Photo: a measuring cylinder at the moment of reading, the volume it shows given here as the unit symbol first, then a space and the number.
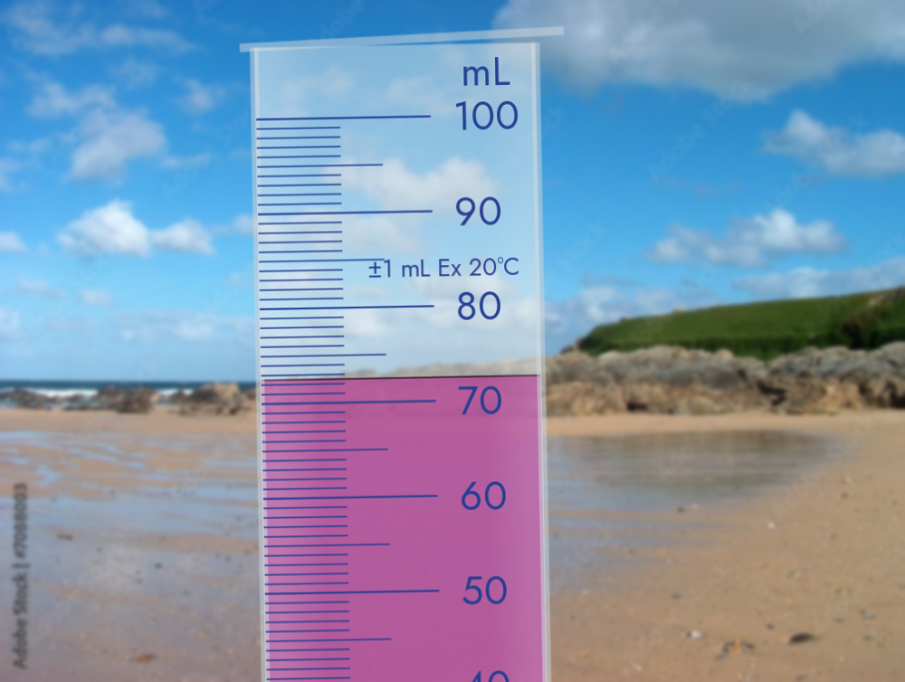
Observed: mL 72.5
